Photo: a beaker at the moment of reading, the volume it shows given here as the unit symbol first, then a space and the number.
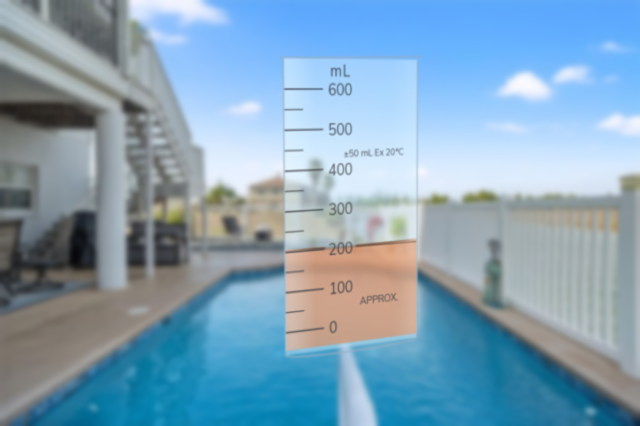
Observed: mL 200
